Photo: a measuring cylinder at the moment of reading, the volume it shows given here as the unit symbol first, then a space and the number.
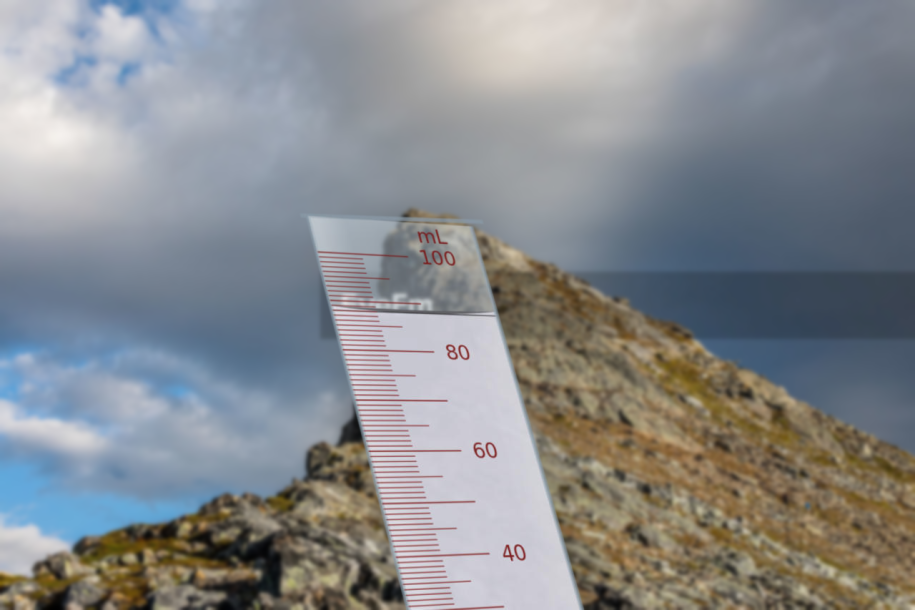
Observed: mL 88
